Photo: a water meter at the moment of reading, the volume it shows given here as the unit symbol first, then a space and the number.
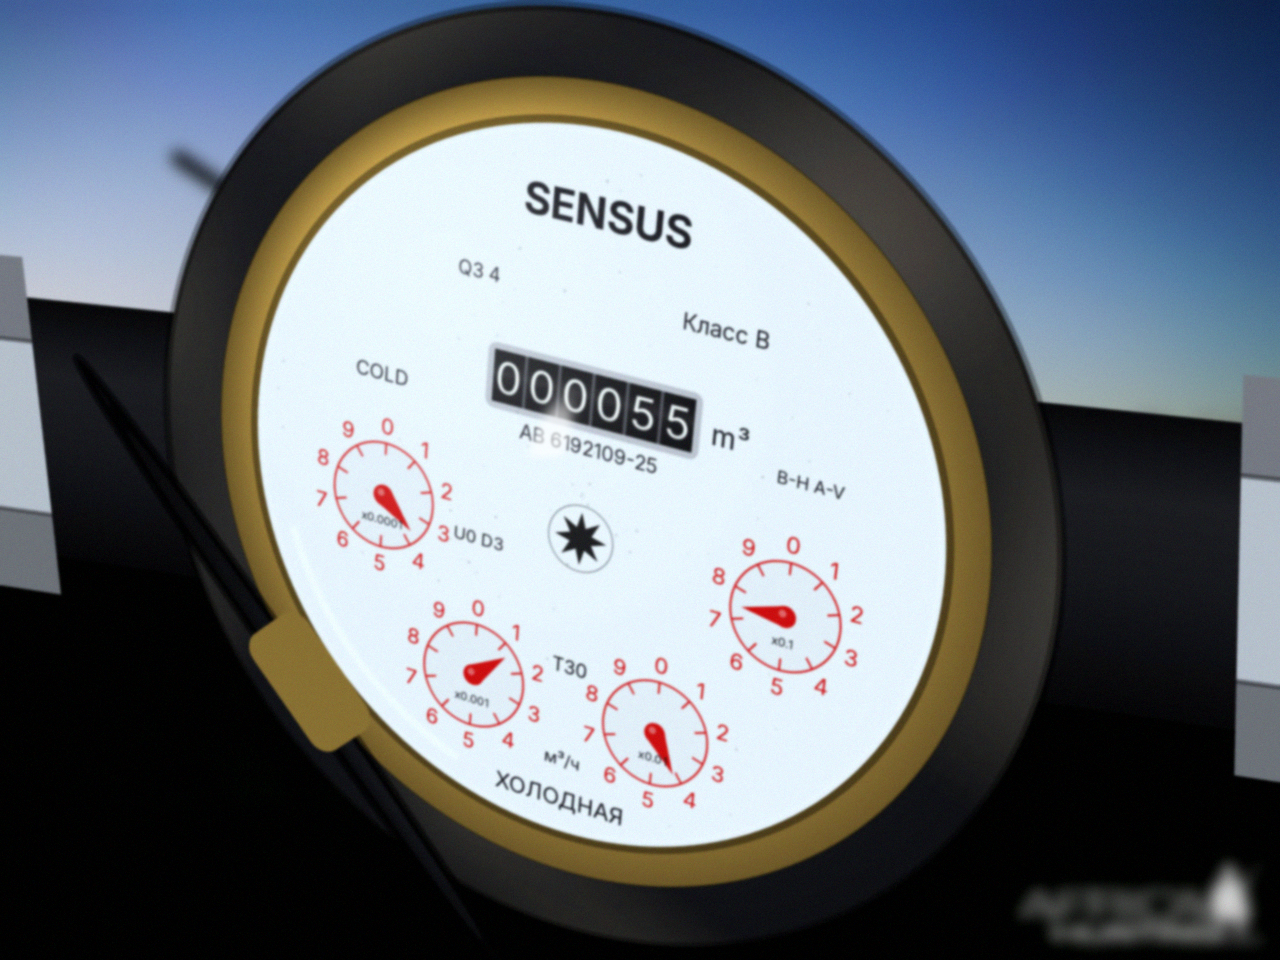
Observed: m³ 55.7413
